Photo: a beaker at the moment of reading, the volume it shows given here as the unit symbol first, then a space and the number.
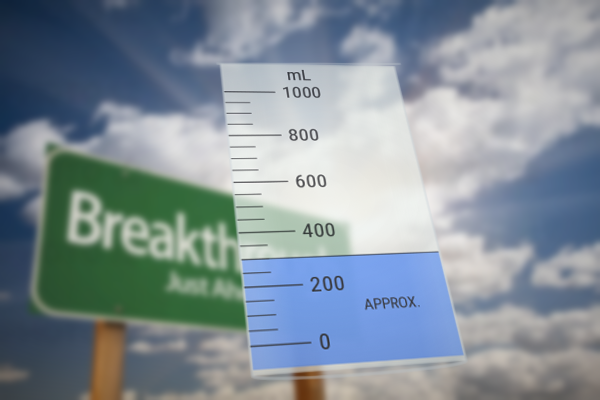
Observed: mL 300
